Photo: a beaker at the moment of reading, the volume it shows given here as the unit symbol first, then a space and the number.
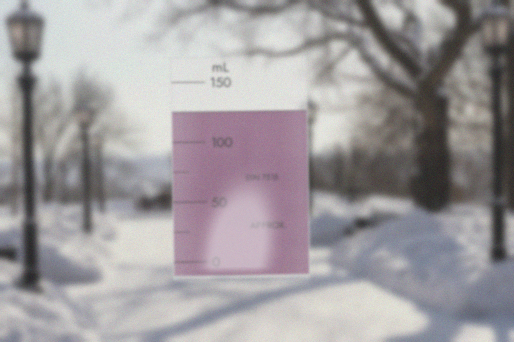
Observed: mL 125
